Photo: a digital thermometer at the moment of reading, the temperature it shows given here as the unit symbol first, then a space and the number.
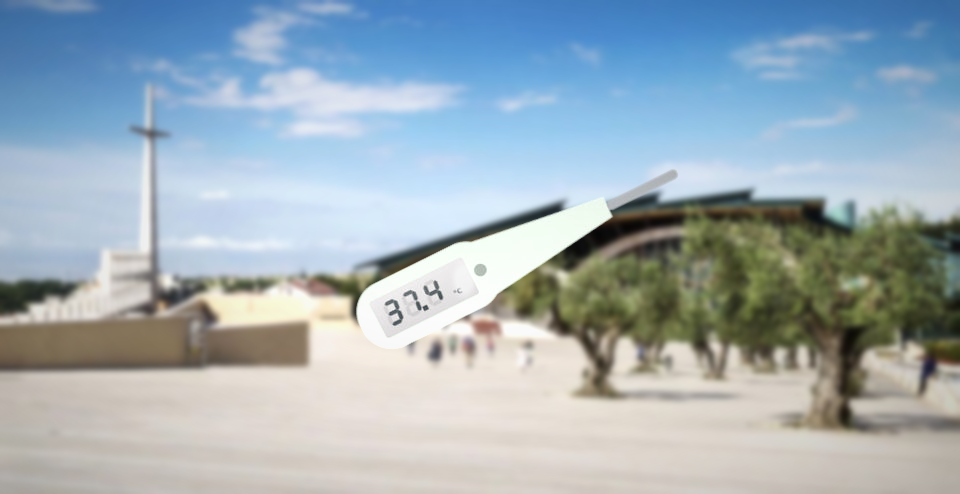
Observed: °C 37.4
